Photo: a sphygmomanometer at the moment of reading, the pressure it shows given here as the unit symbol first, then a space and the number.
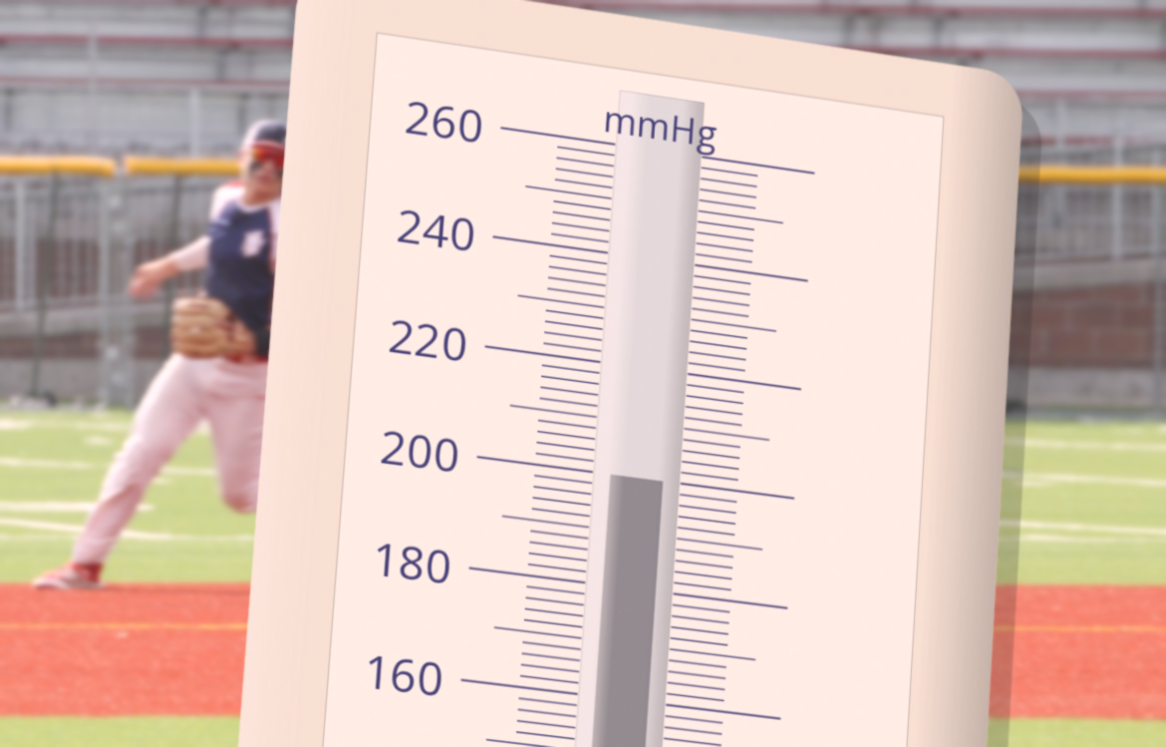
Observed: mmHg 200
